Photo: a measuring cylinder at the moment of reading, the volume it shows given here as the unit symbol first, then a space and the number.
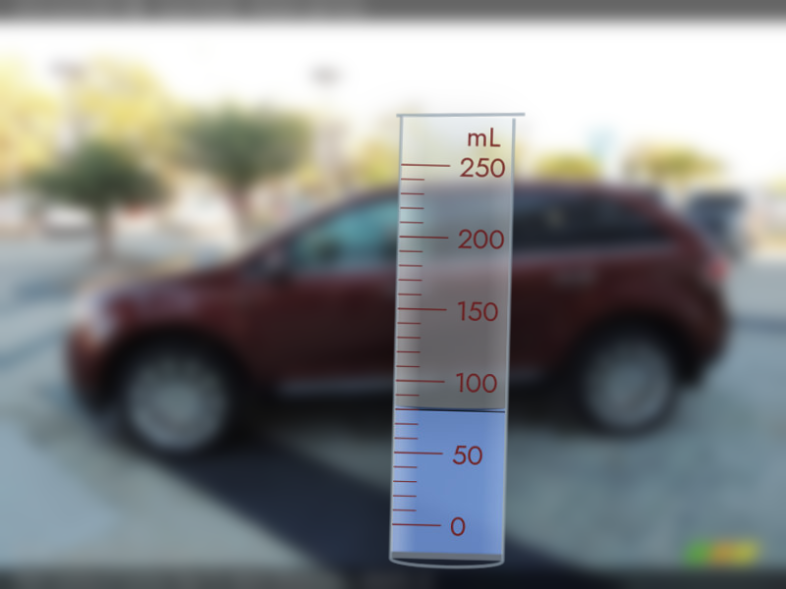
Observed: mL 80
